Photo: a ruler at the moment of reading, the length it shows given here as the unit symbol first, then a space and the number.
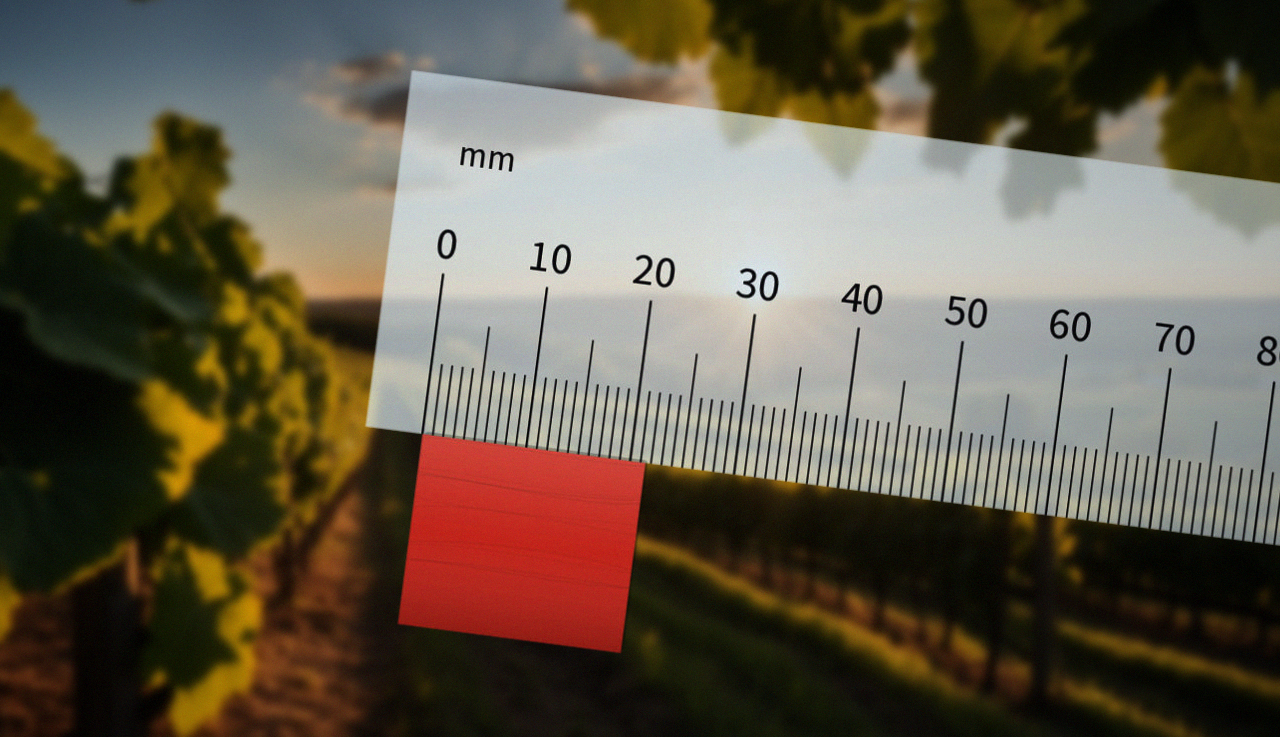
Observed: mm 21.5
